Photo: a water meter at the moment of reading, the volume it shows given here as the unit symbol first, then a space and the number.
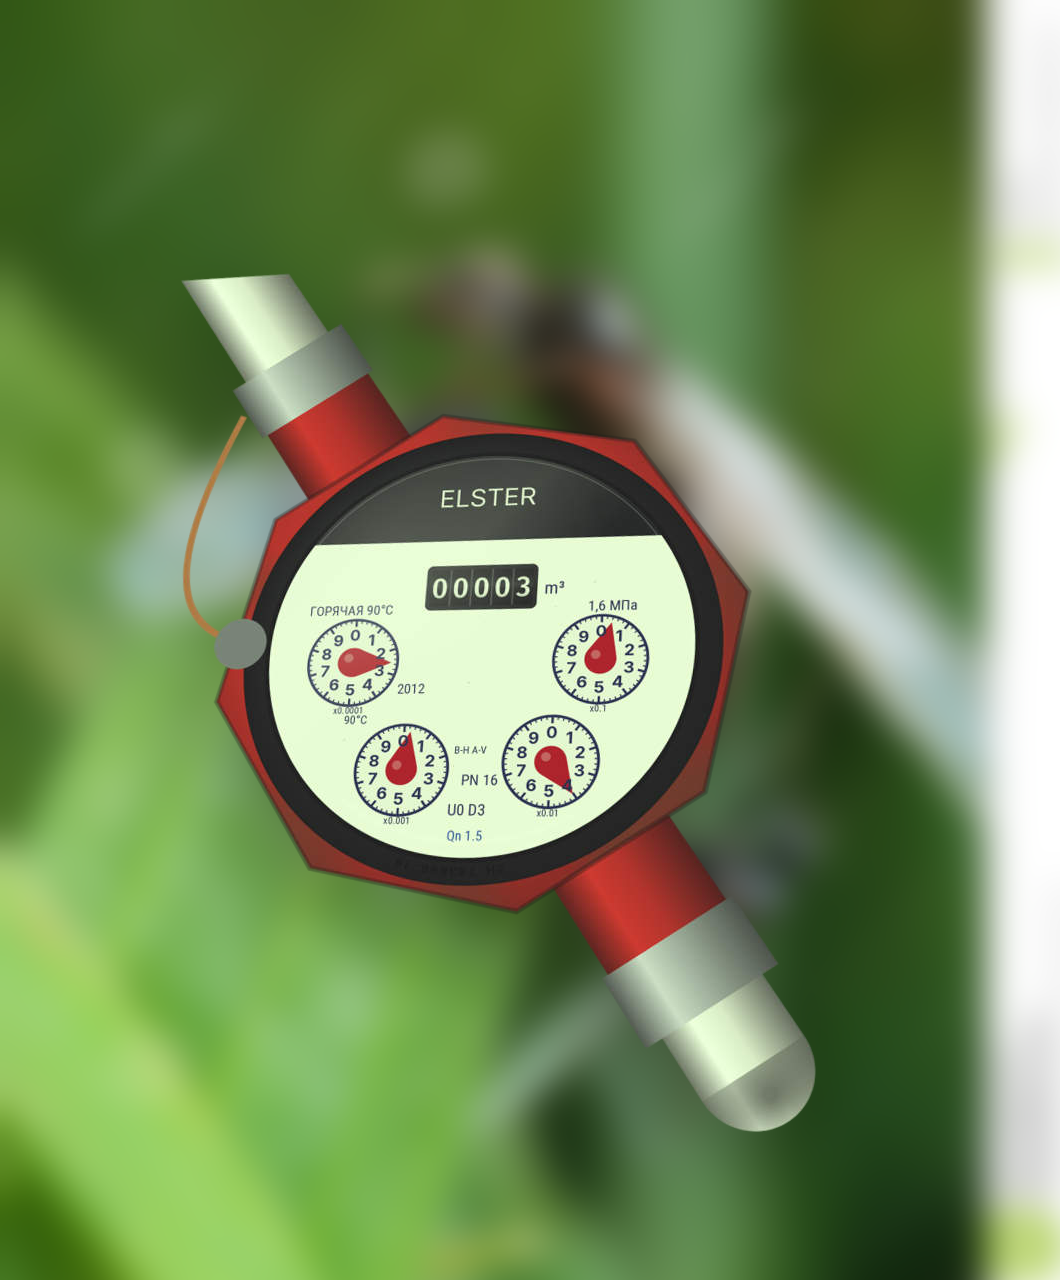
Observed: m³ 3.0402
